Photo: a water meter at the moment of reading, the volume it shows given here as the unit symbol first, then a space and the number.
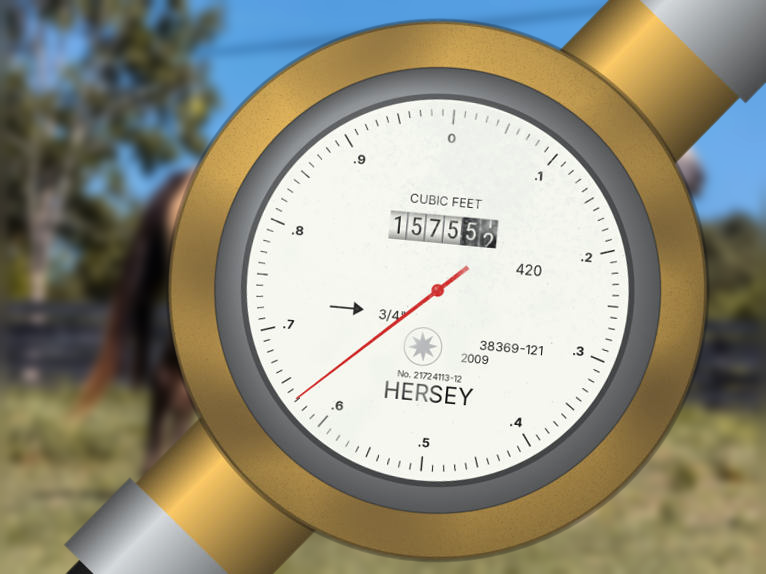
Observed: ft³ 157551.63
